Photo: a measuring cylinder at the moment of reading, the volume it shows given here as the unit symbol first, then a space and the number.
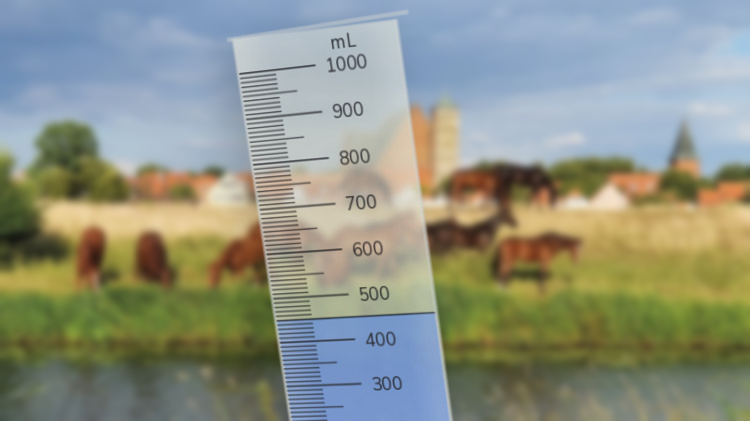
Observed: mL 450
